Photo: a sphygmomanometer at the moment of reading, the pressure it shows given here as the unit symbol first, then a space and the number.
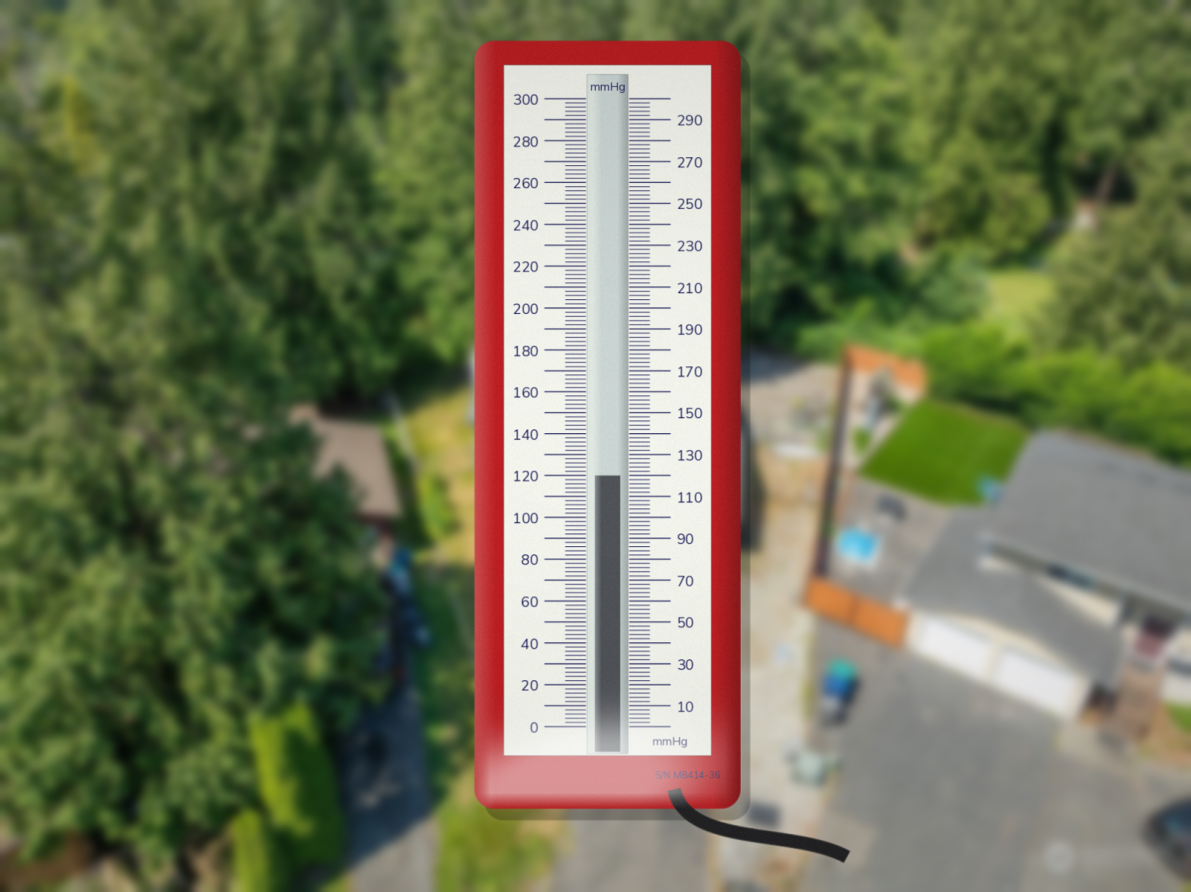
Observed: mmHg 120
